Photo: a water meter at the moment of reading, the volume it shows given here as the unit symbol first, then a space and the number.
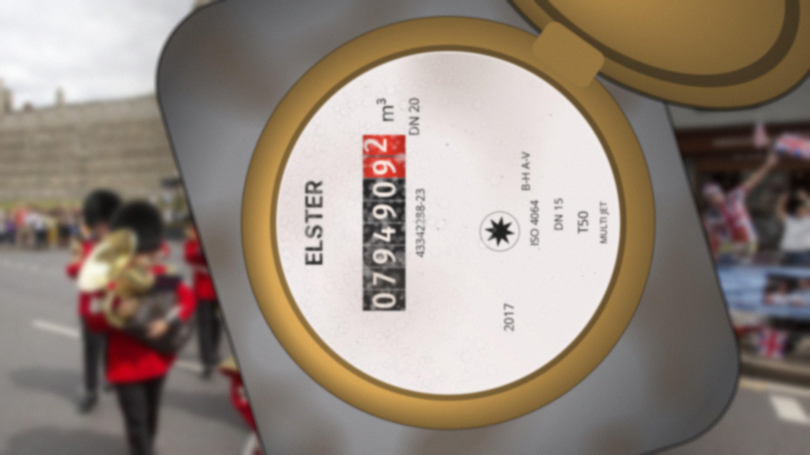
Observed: m³ 79490.92
